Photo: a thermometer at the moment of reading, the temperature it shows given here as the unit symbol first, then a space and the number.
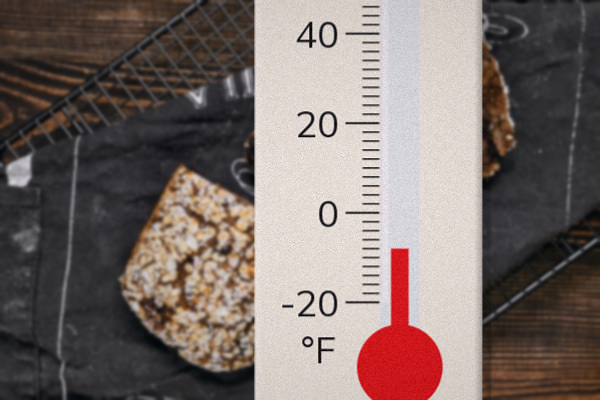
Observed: °F -8
